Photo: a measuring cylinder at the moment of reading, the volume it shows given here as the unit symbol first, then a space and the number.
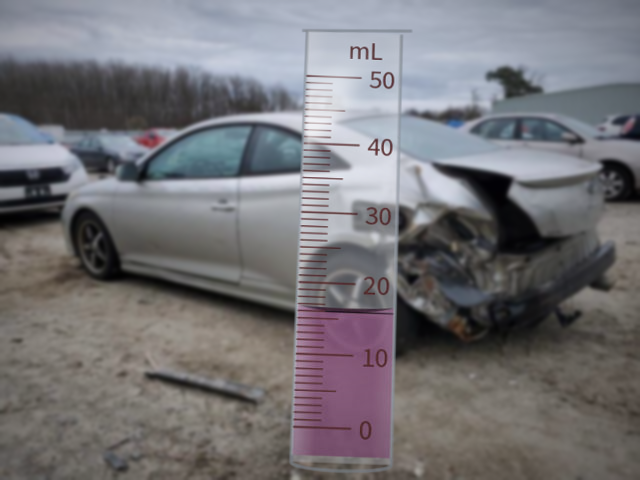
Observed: mL 16
